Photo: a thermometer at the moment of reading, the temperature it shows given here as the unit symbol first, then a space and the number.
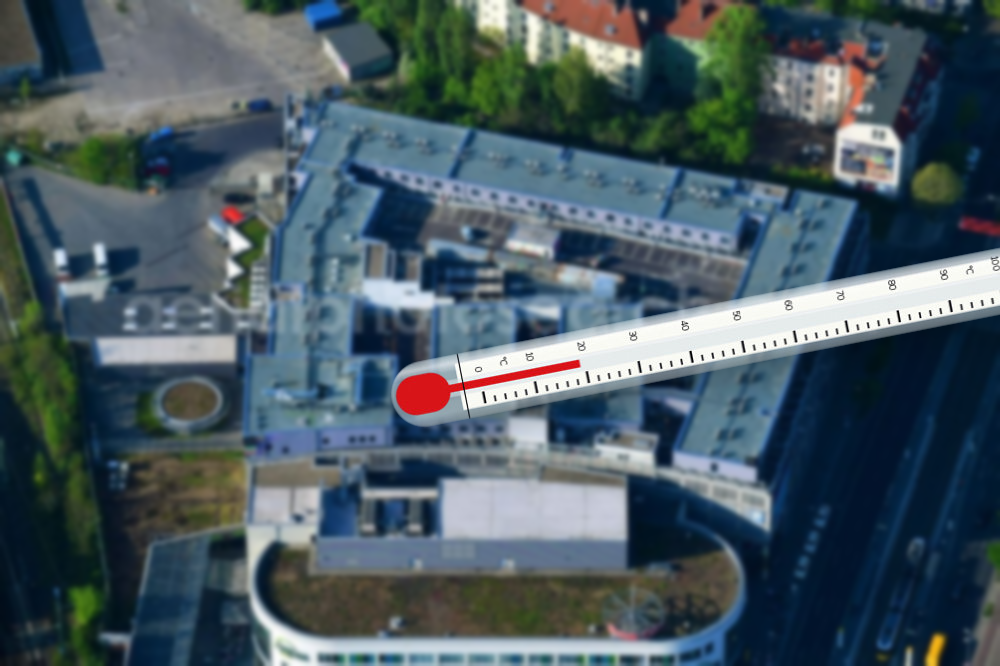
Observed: °C 19
